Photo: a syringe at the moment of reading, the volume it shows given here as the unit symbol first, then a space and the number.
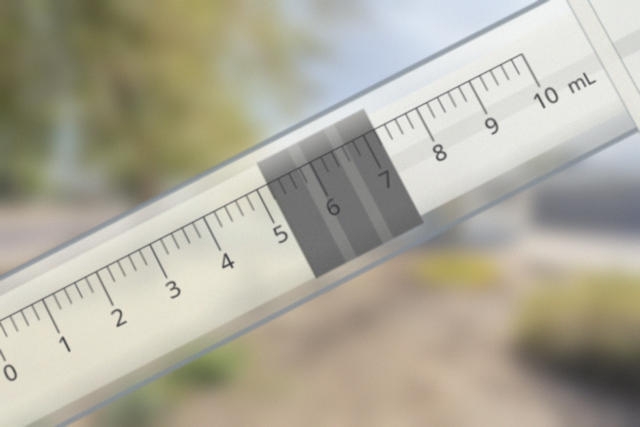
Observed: mL 5.2
